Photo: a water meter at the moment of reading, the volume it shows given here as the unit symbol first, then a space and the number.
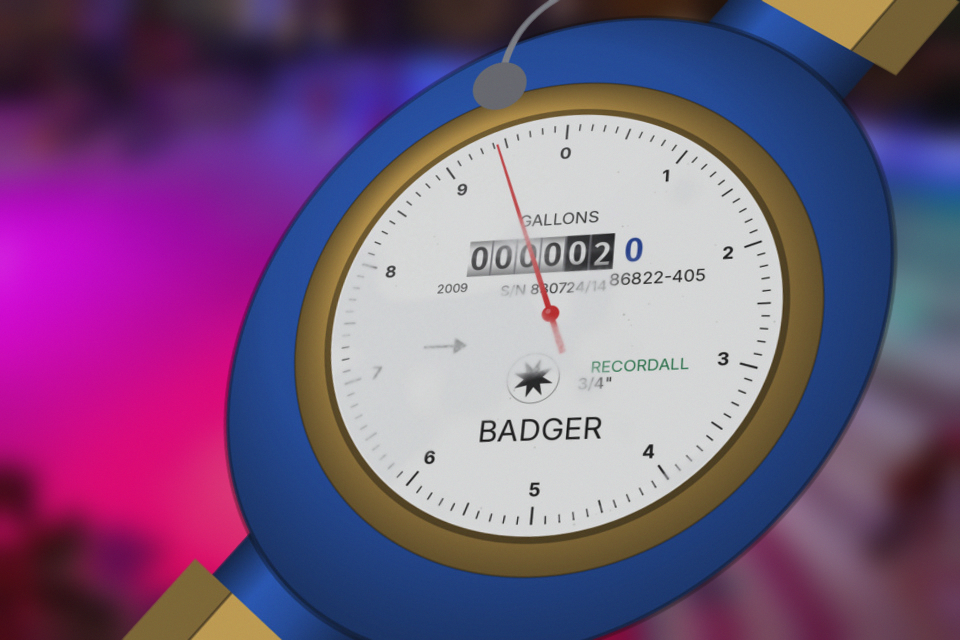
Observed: gal 19.4
